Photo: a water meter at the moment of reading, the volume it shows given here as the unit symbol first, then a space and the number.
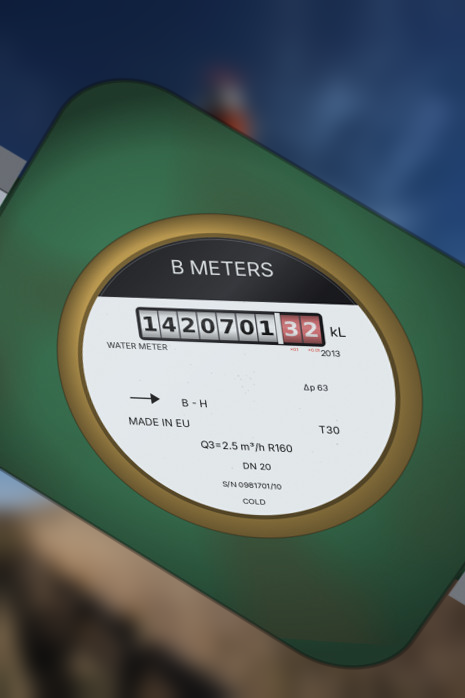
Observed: kL 1420701.32
